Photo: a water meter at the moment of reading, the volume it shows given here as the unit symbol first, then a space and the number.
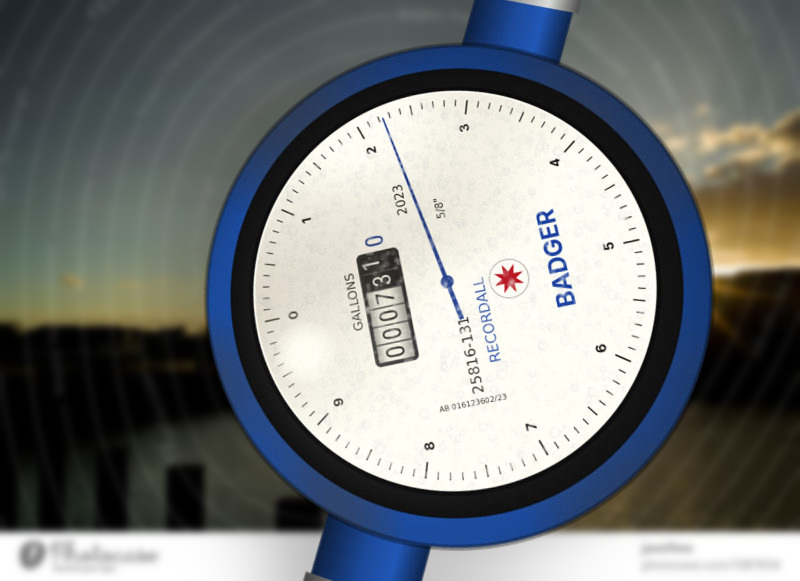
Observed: gal 7312.2
